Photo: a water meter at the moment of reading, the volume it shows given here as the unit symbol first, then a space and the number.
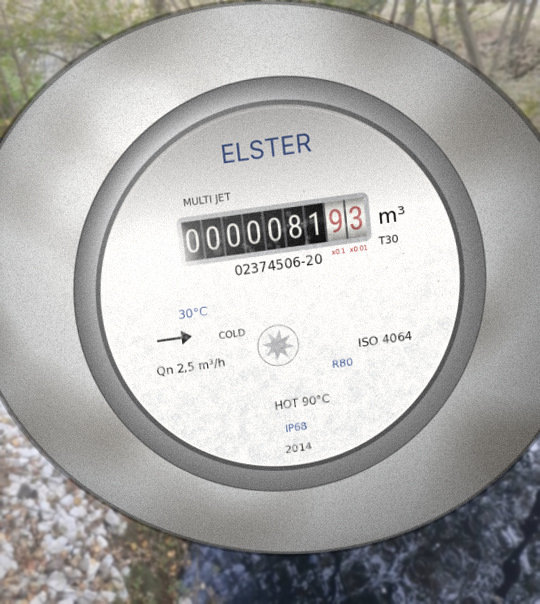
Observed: m³ 81.93
